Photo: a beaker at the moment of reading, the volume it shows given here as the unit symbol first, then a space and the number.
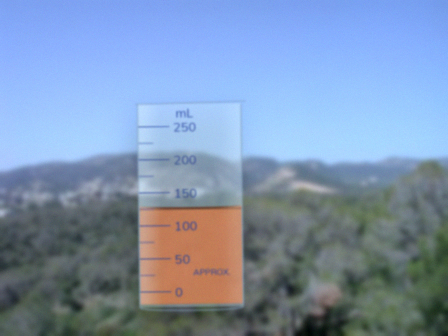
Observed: mL 125
